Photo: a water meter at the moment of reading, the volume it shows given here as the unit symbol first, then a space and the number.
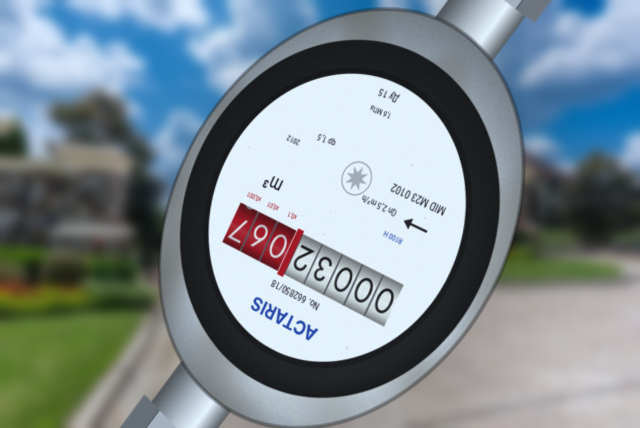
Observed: m³ 32.067
